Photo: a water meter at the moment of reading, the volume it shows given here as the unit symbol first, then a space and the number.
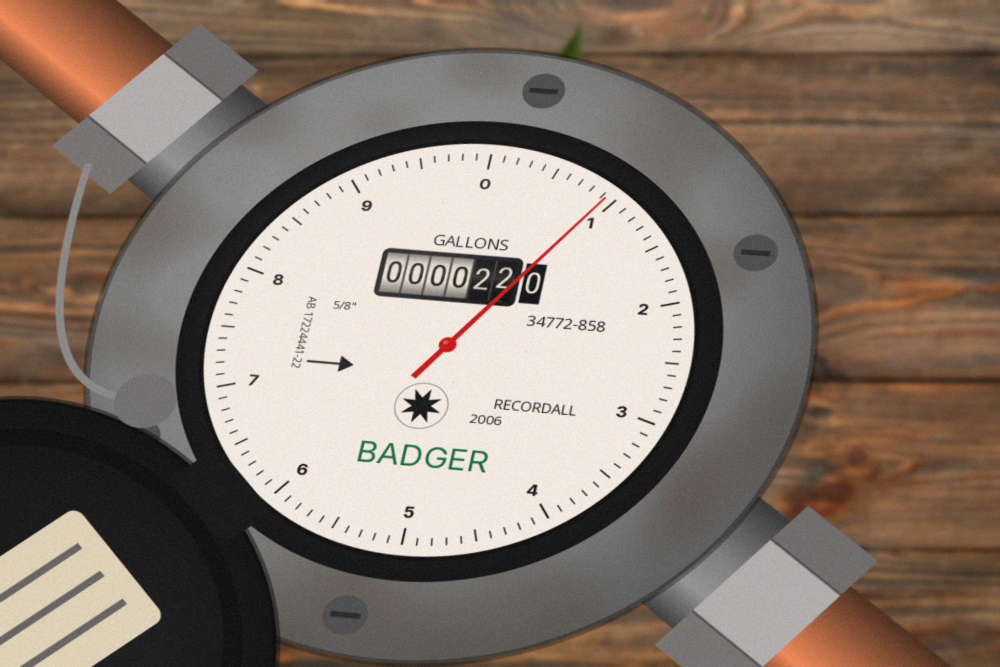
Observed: gal 220.9
